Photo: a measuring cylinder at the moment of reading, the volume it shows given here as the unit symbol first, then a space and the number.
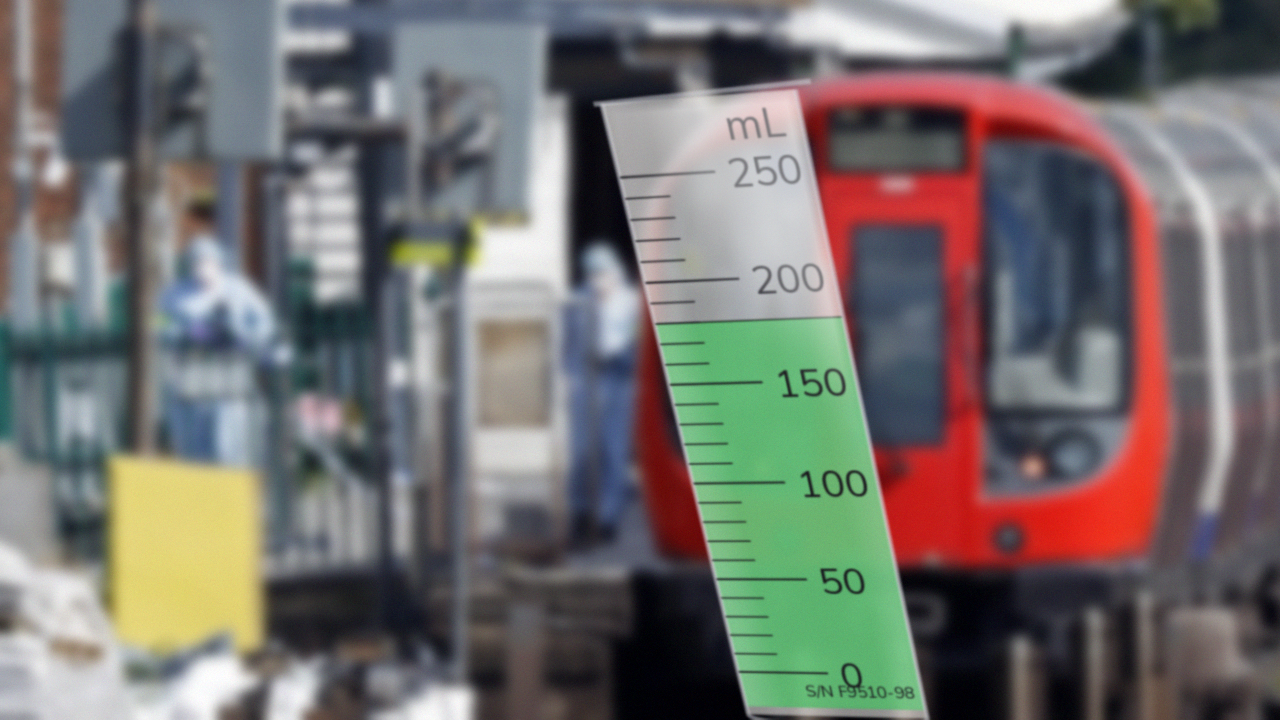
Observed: mL 180
